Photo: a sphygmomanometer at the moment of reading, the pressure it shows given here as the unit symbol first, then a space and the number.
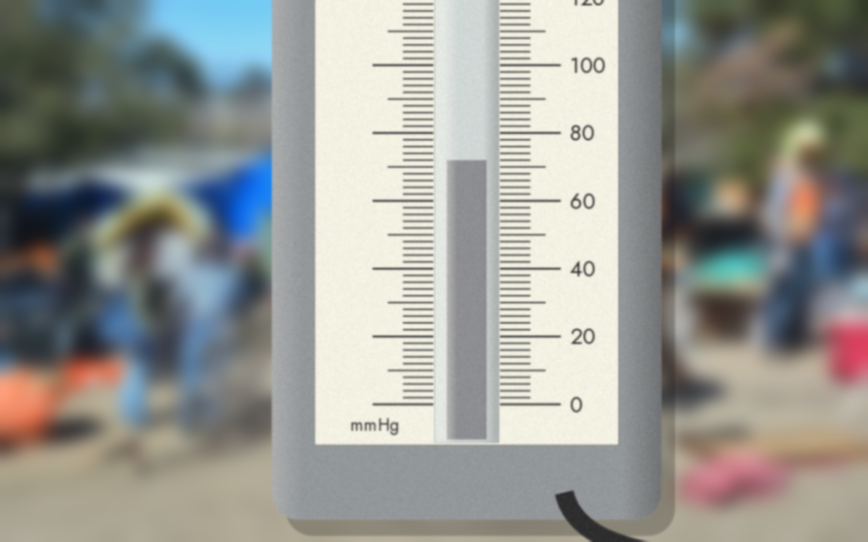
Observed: mmHg 72
